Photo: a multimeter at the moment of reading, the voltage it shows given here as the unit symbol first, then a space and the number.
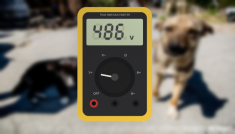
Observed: V 486
